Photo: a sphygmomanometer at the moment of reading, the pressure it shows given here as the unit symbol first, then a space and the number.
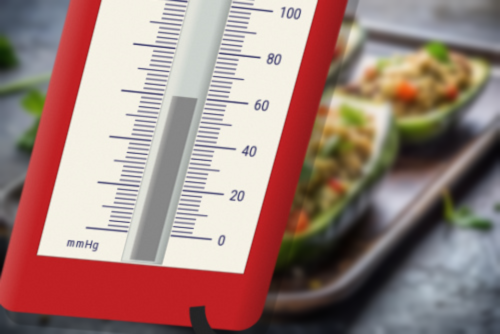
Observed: mmHg 60
